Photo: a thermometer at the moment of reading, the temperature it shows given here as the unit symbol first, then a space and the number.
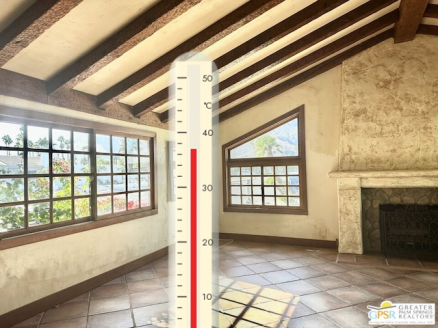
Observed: °C 37
